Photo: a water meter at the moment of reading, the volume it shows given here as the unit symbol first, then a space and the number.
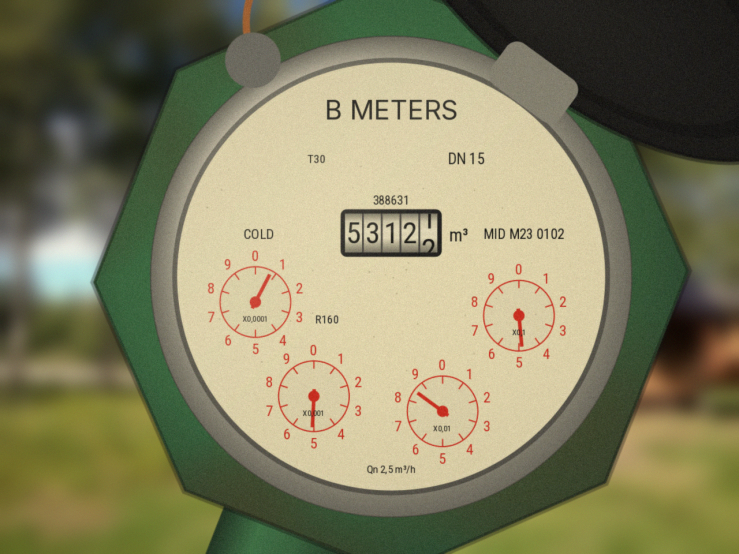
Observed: m³ 53121.4850
